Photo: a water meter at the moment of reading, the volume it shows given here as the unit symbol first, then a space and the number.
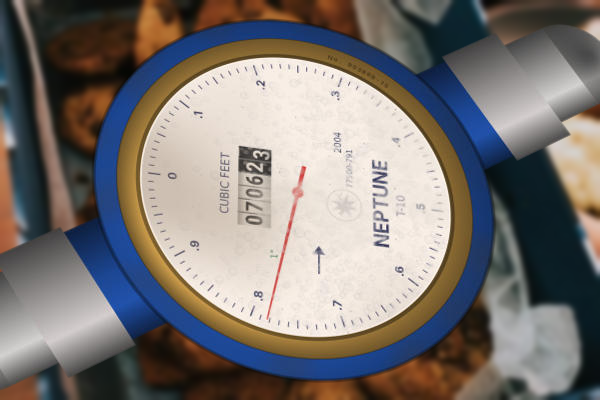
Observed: ft³ 70622.78
